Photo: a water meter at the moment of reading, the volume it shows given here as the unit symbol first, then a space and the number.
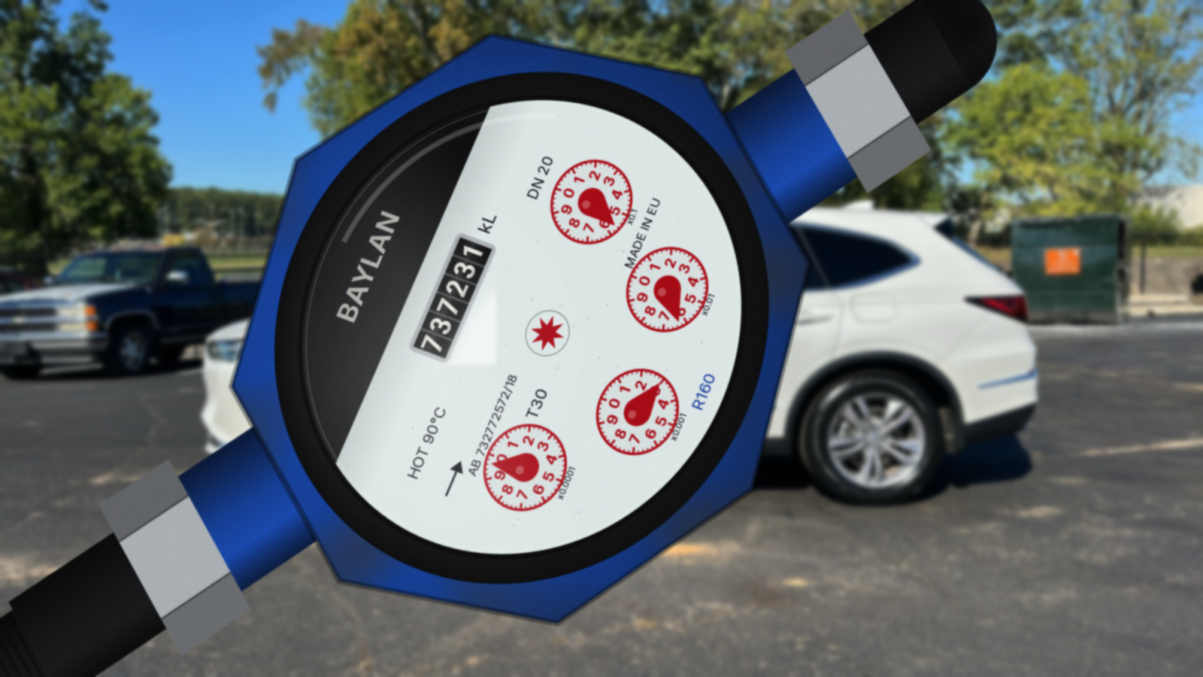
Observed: kL 737231.5629
